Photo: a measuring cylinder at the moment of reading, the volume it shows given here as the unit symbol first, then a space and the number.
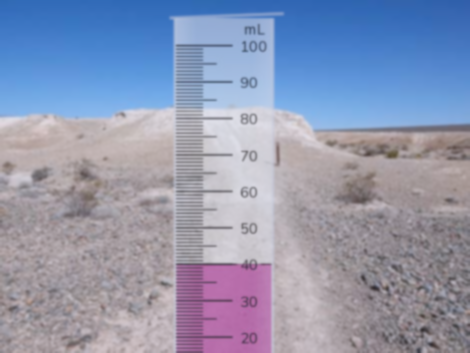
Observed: mL 40
